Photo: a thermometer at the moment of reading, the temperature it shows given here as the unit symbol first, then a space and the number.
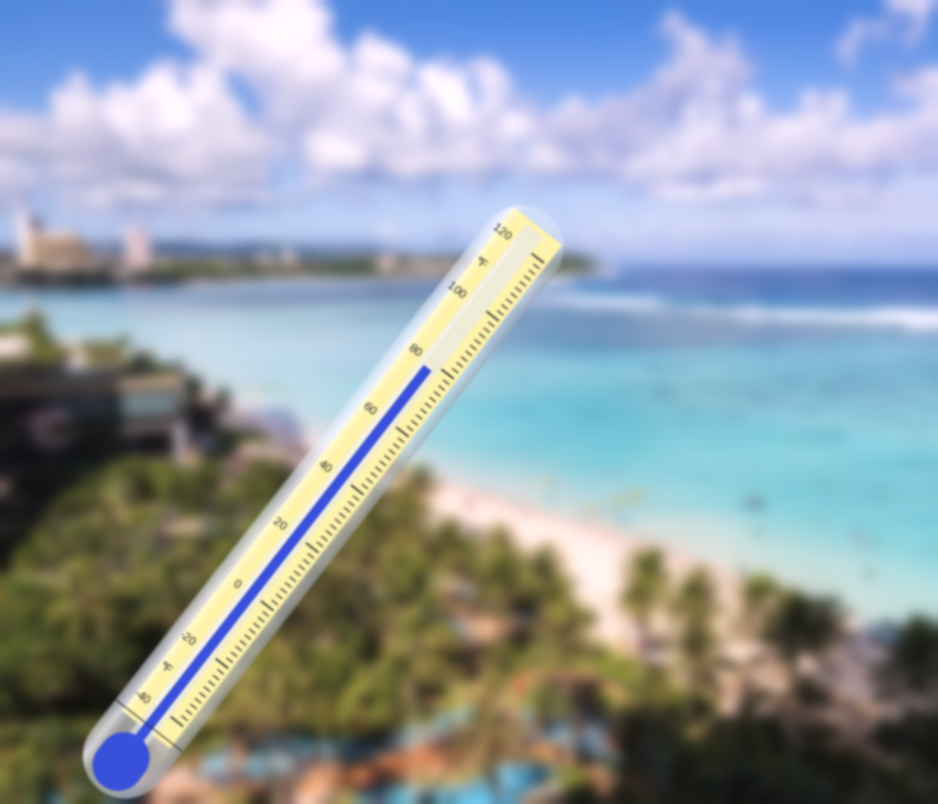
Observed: °F 78
